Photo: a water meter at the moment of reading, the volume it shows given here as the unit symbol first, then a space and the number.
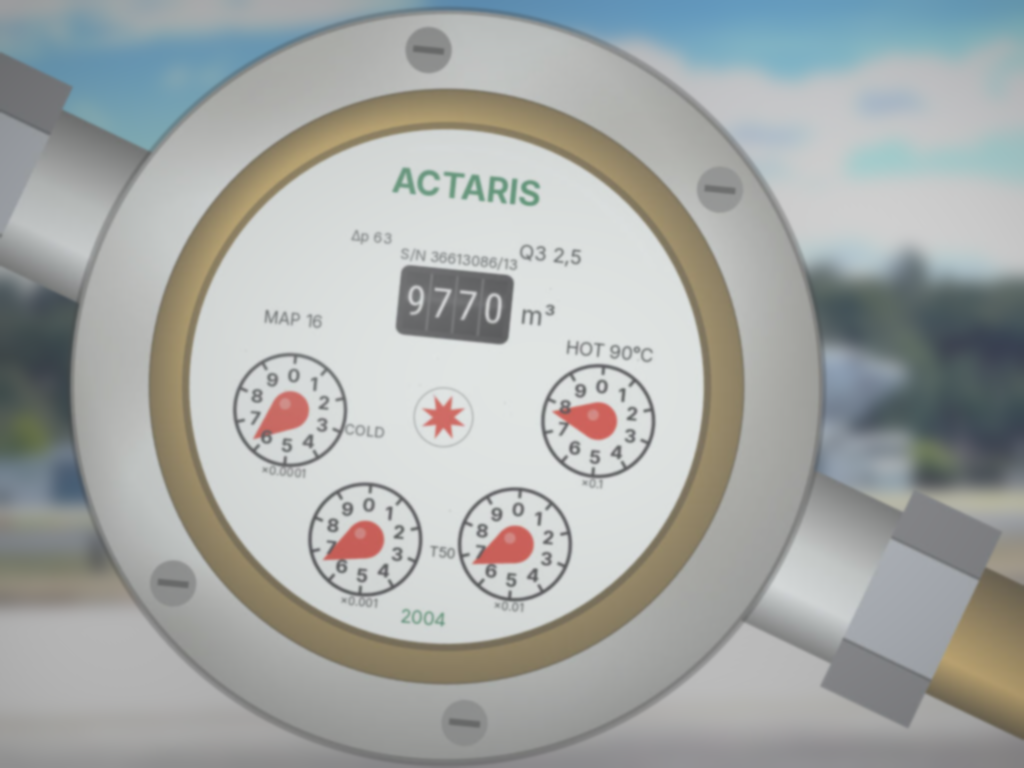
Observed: m³ 9770.7666
